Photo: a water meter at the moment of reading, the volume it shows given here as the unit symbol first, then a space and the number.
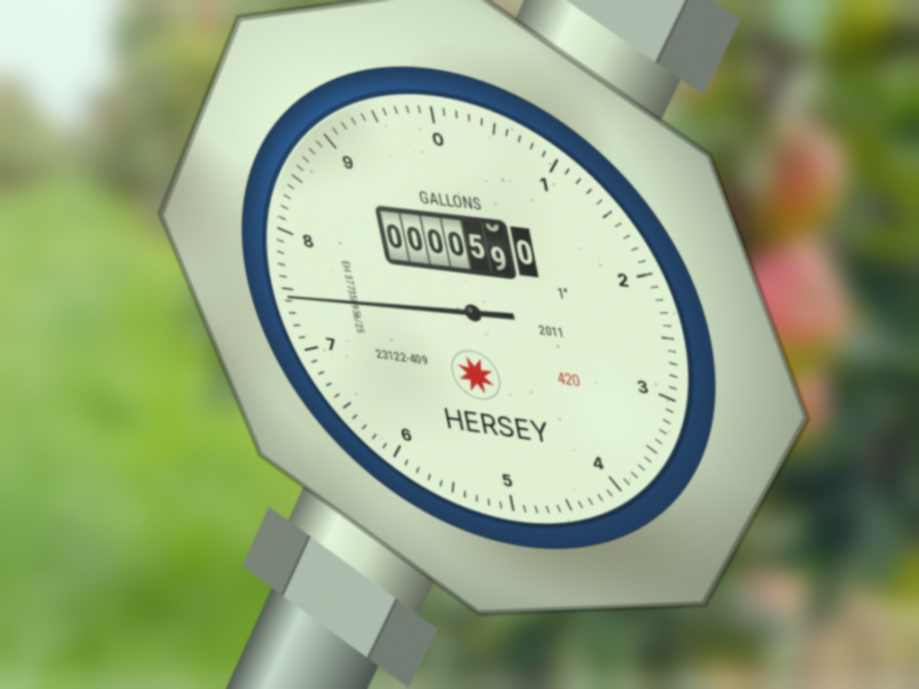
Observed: gal 587.4
